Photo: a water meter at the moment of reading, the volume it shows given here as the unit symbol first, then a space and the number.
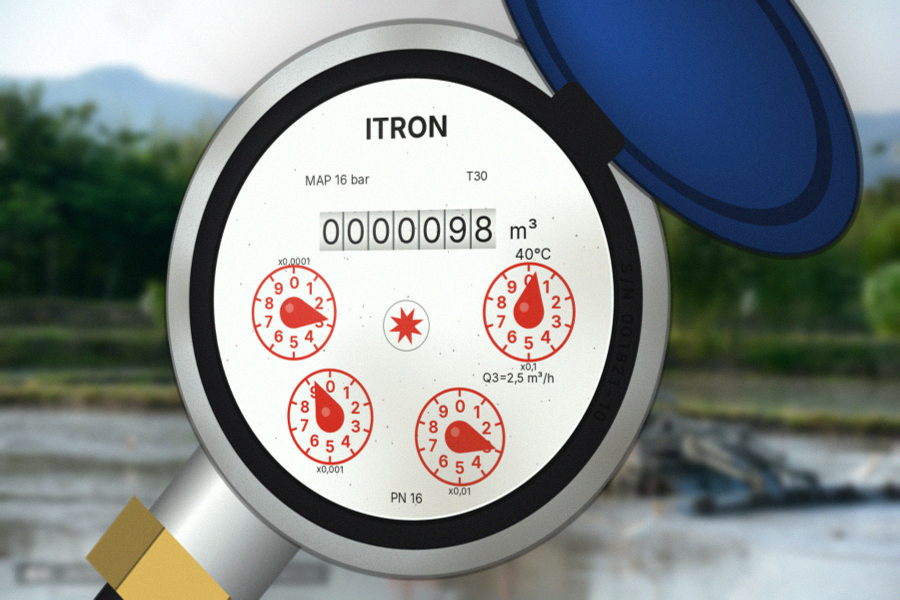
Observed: m³ 98.0292
